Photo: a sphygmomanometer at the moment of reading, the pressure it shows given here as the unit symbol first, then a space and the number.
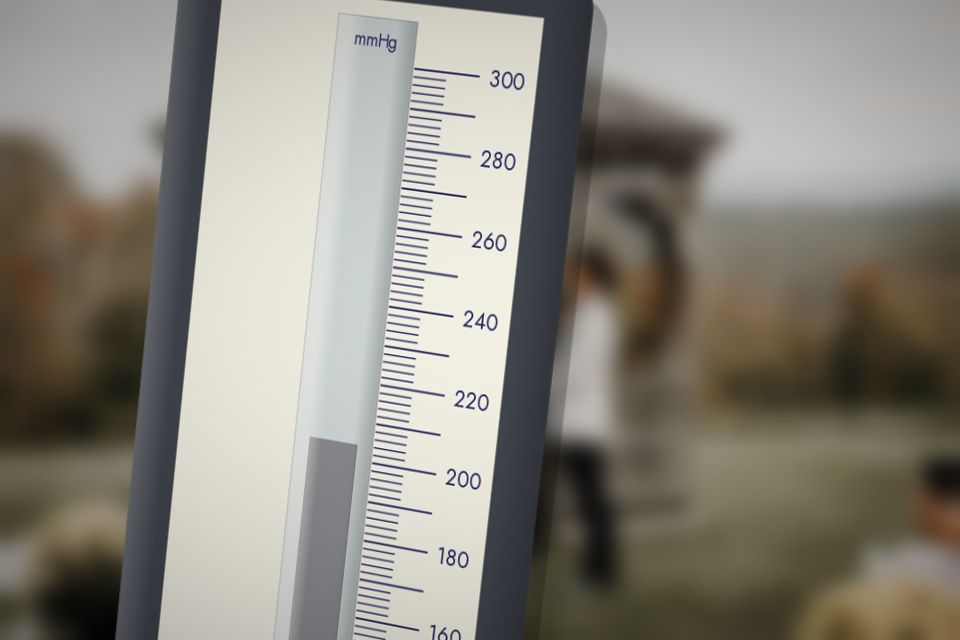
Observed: mmHg 204
